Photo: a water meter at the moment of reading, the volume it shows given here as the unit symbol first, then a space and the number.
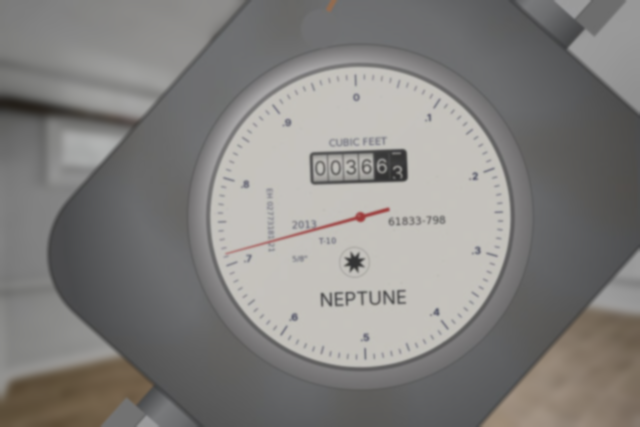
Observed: ft³ 3662.71
